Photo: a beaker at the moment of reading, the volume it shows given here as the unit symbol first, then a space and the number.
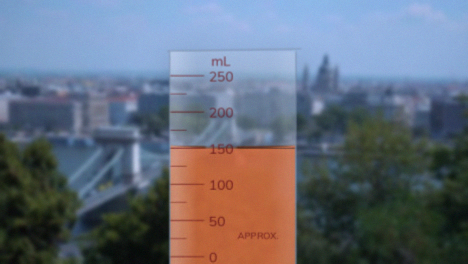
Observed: mL 150
